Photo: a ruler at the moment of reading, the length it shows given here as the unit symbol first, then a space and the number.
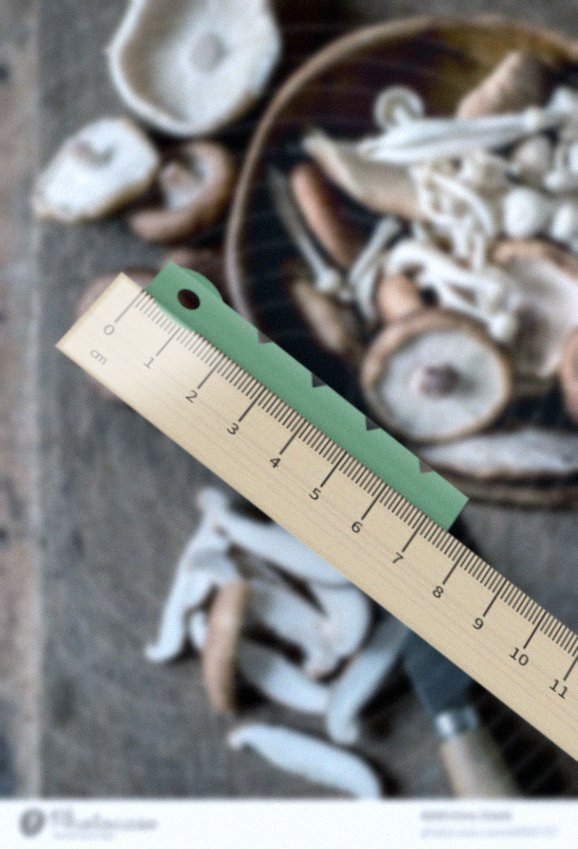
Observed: cm 7.5
